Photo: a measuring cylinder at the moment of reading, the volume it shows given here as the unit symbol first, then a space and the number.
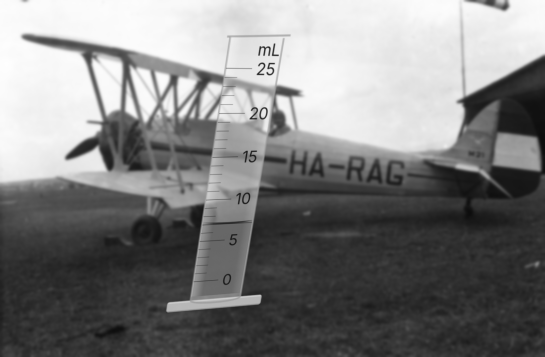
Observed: mL 7
